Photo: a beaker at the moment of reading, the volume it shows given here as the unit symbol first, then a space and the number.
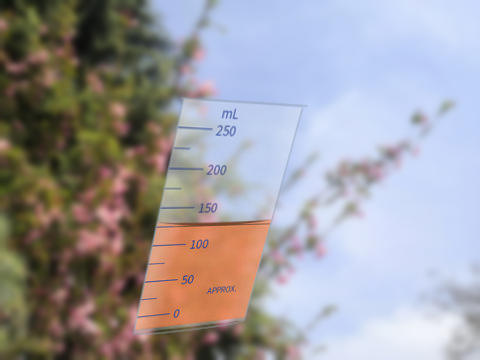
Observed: mL 125
